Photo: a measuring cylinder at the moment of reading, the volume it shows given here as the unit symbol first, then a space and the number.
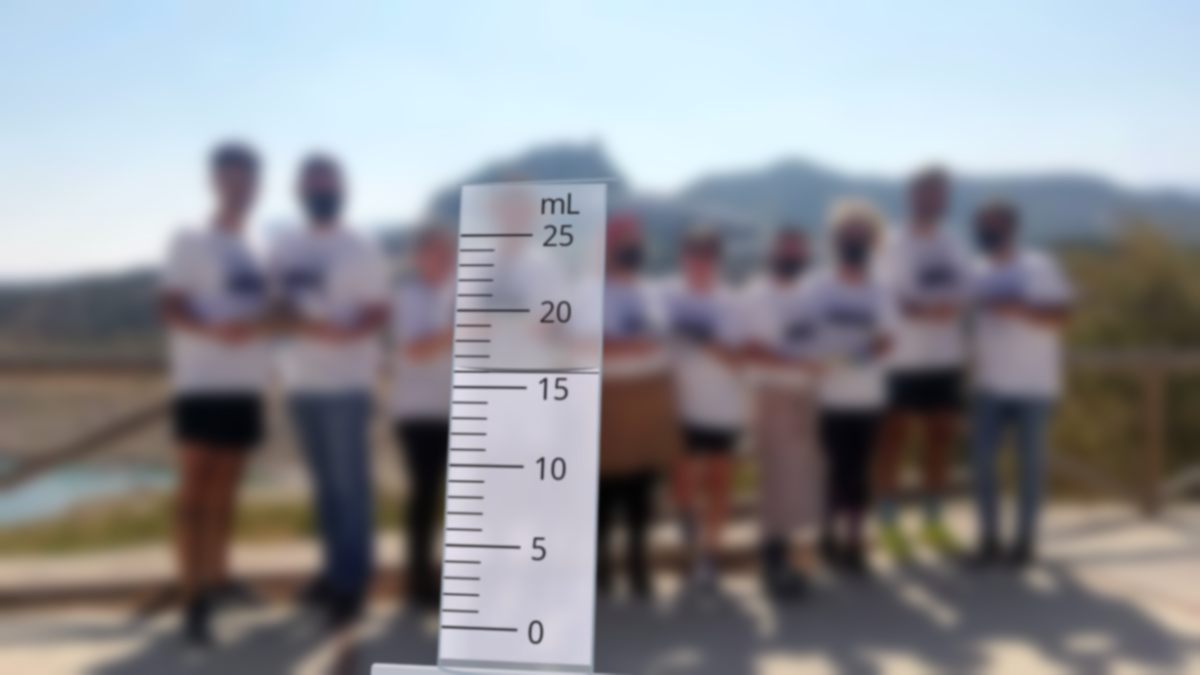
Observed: mL 16
